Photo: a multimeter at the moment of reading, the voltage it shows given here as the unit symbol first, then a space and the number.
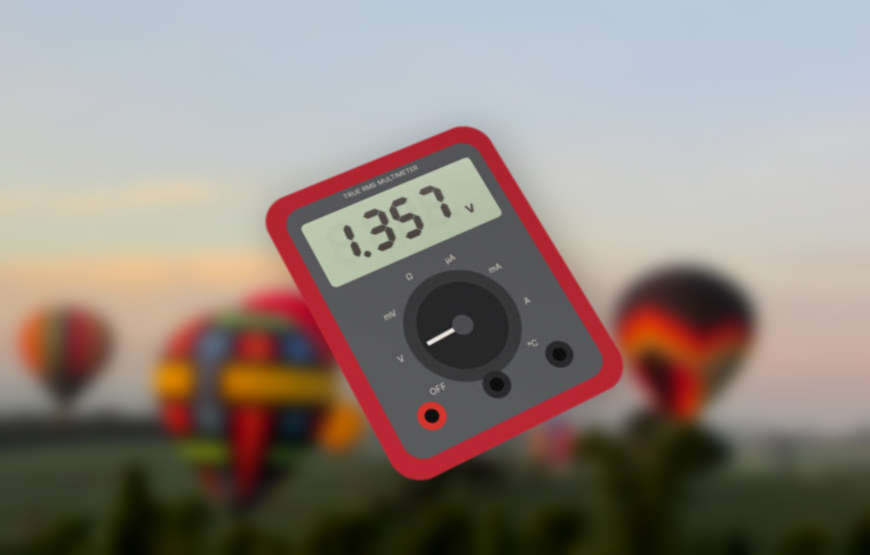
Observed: V 1.357
